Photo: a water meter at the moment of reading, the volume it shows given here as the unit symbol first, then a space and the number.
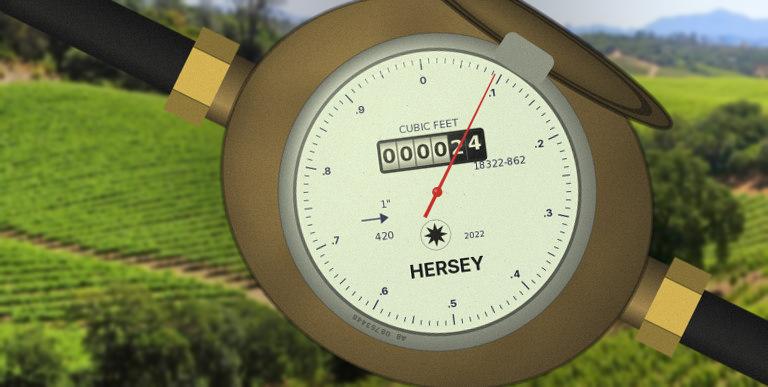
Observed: ft³ 24.09
